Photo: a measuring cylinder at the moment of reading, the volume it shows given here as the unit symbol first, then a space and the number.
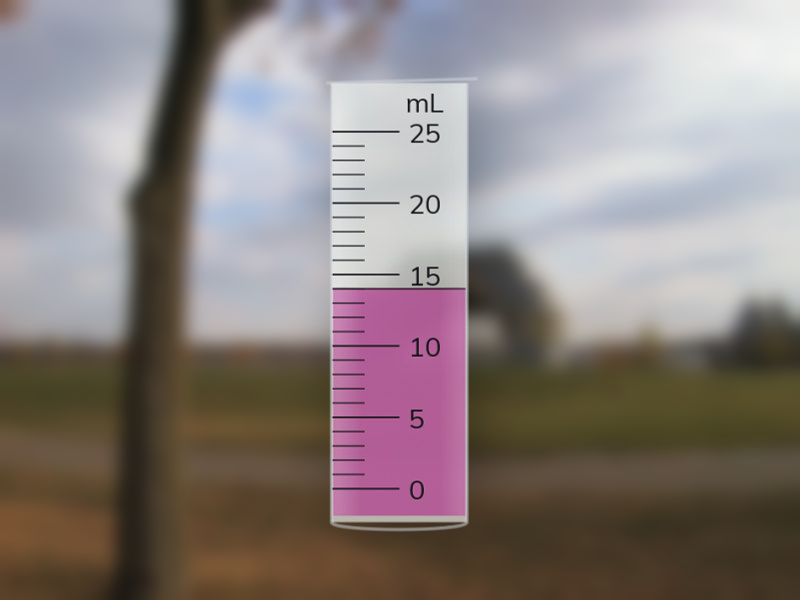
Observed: mL 14
